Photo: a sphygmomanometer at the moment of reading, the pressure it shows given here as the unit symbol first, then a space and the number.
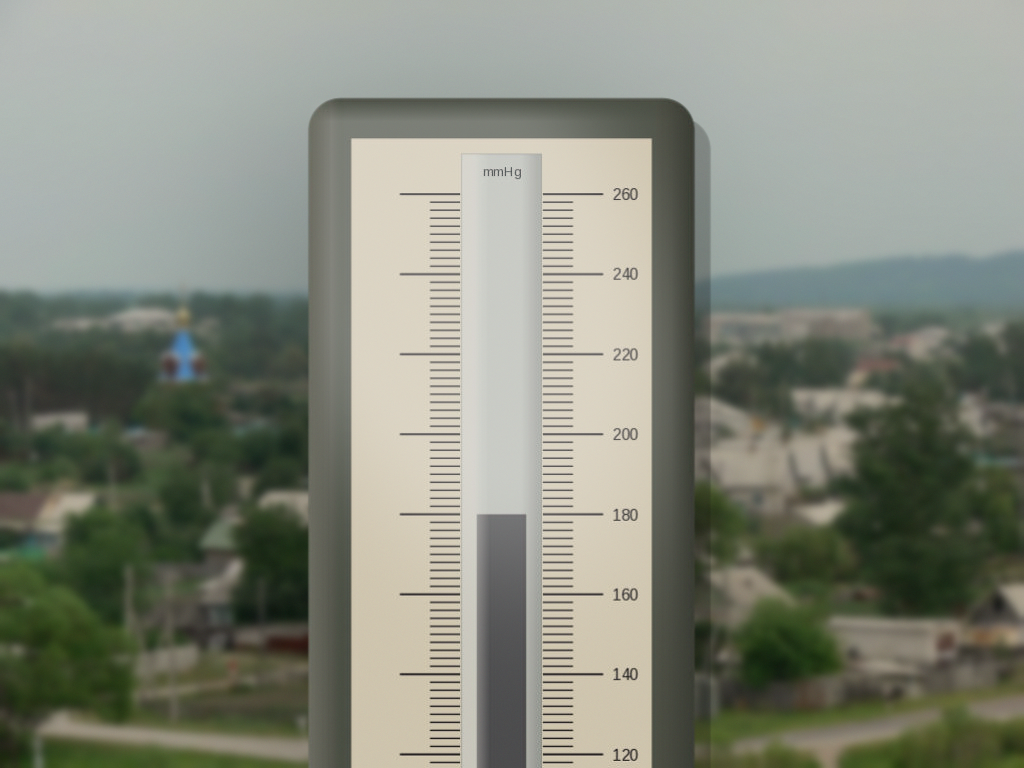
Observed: mmHg 180
